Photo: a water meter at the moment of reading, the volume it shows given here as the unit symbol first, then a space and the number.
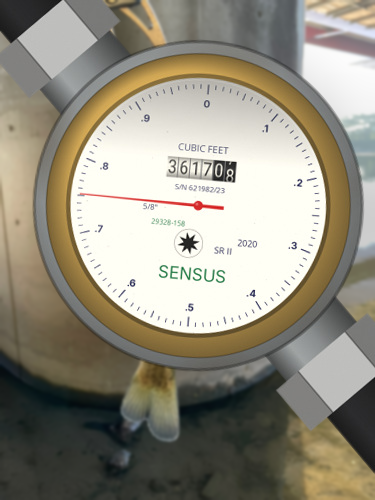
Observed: ft³ 361707.75
